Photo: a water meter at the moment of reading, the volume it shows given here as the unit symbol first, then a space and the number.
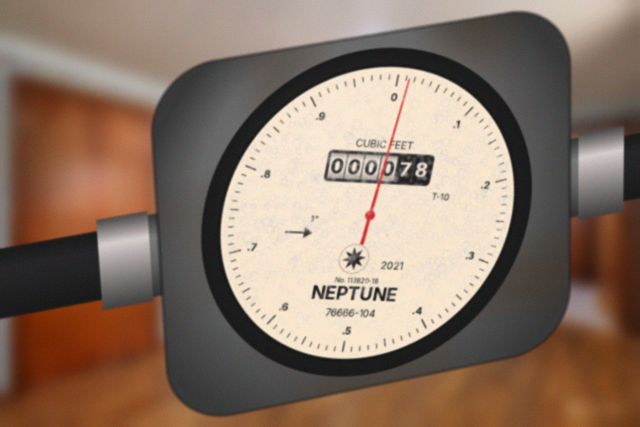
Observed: ft³ 78.01
